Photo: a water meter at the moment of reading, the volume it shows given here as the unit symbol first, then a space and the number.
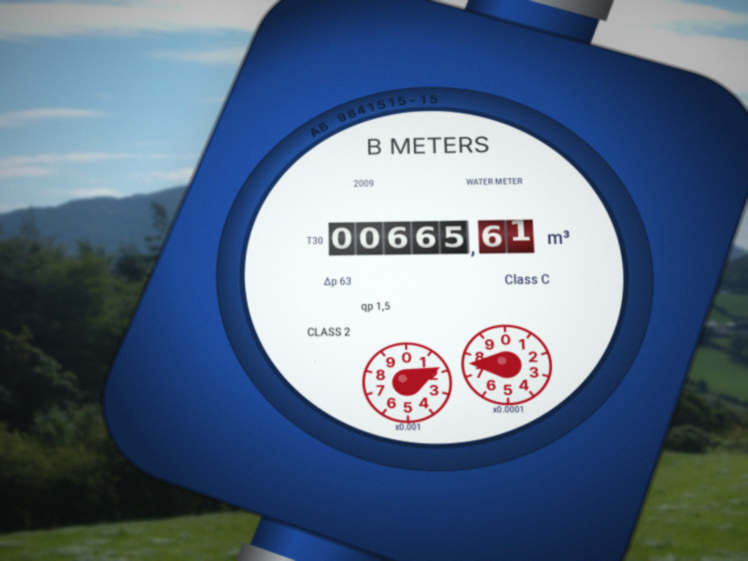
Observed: m³ 665.6117
